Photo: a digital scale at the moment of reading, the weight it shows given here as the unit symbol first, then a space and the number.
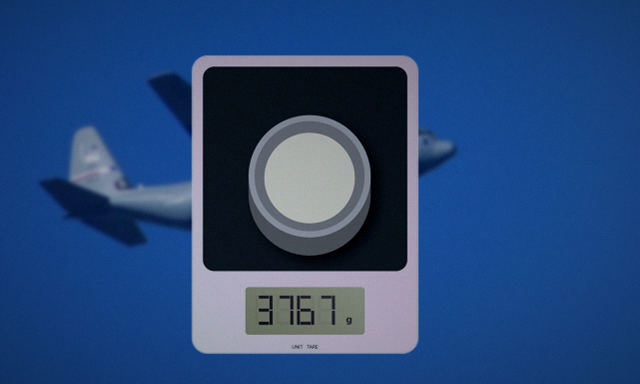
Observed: g 3767
